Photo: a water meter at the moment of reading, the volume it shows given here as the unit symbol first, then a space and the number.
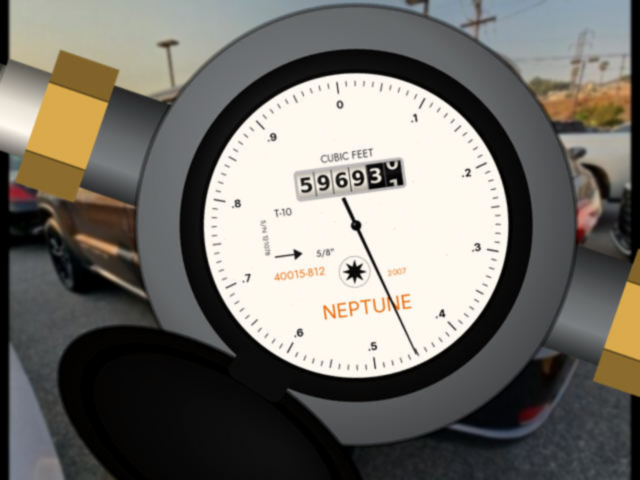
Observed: ft³ 596930.45
